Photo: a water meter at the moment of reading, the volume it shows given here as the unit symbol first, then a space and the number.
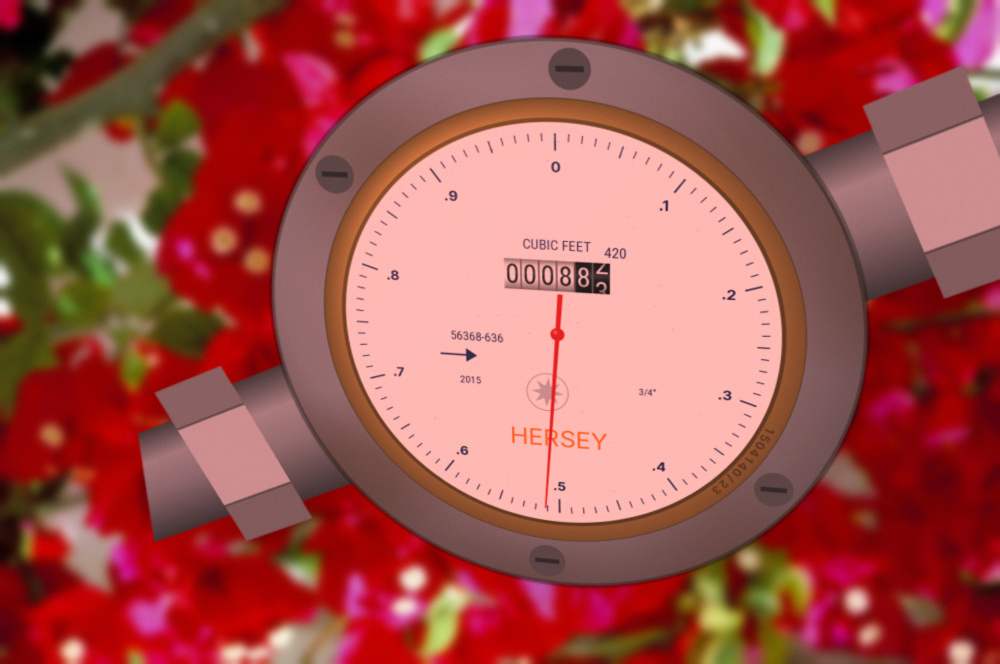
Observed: ft³ 882.51
